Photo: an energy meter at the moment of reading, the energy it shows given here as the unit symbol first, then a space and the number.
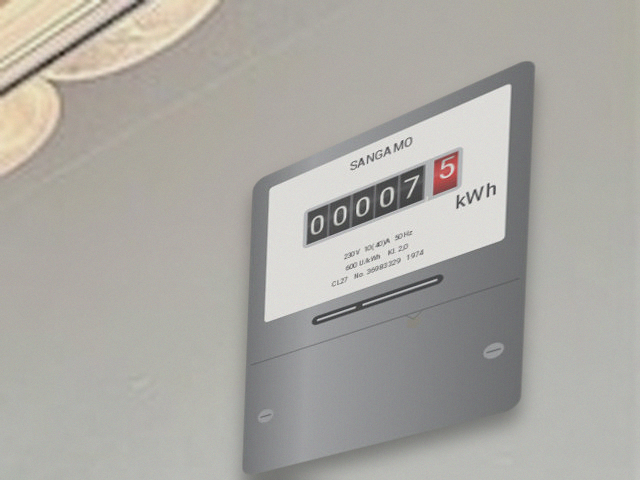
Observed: kWh 7.5
